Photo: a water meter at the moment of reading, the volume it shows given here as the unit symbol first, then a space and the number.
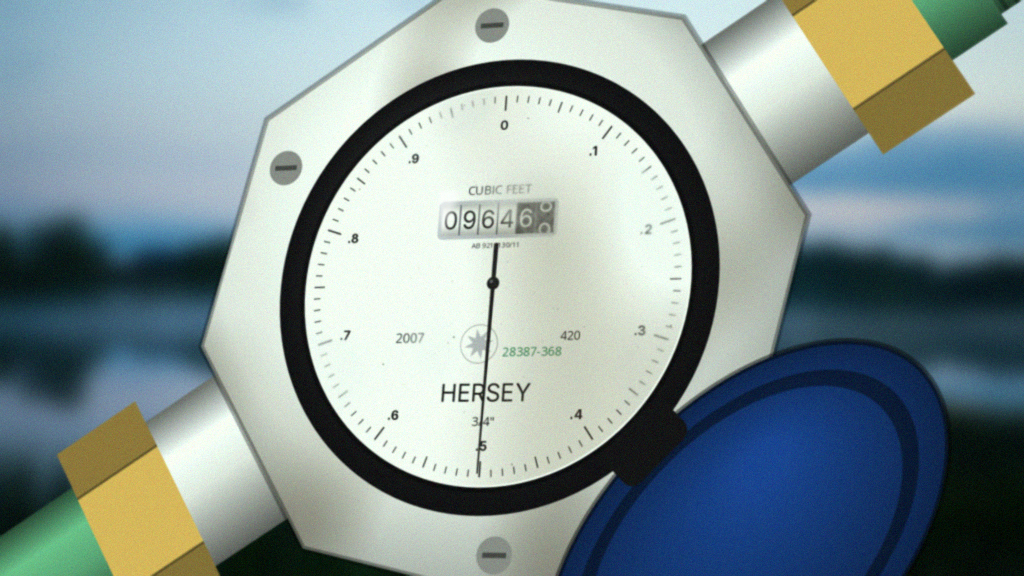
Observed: ft³ 96468.50
